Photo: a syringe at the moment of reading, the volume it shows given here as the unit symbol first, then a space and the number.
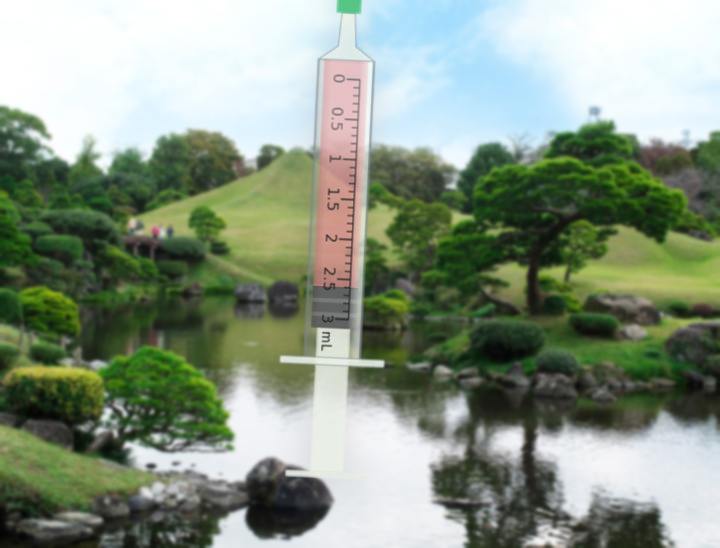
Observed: mL 2.6
